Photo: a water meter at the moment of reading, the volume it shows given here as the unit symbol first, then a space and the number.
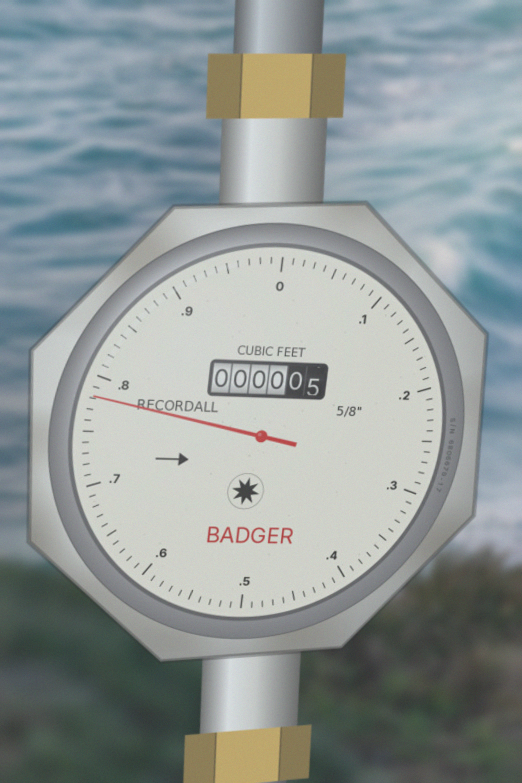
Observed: ft³ 4.78
